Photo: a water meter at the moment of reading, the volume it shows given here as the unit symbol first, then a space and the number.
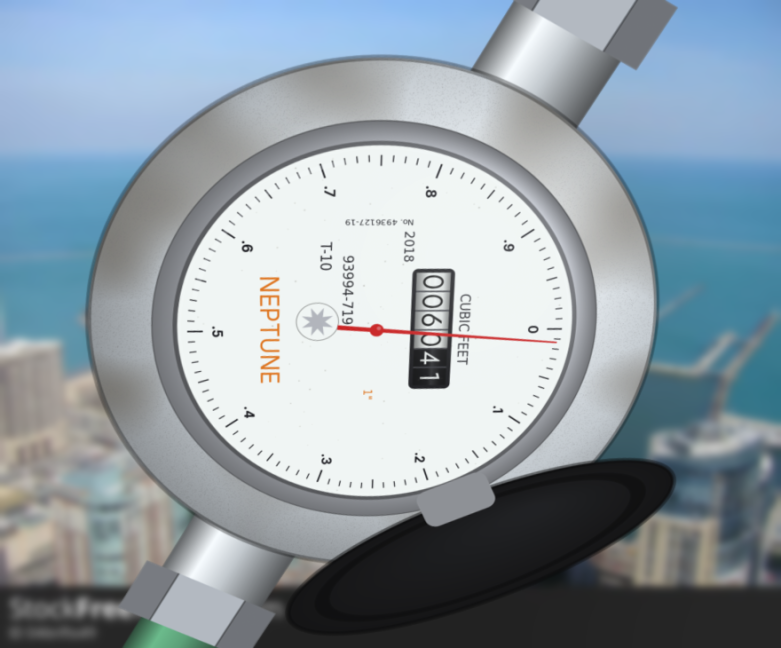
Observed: ft³ 6041.01
